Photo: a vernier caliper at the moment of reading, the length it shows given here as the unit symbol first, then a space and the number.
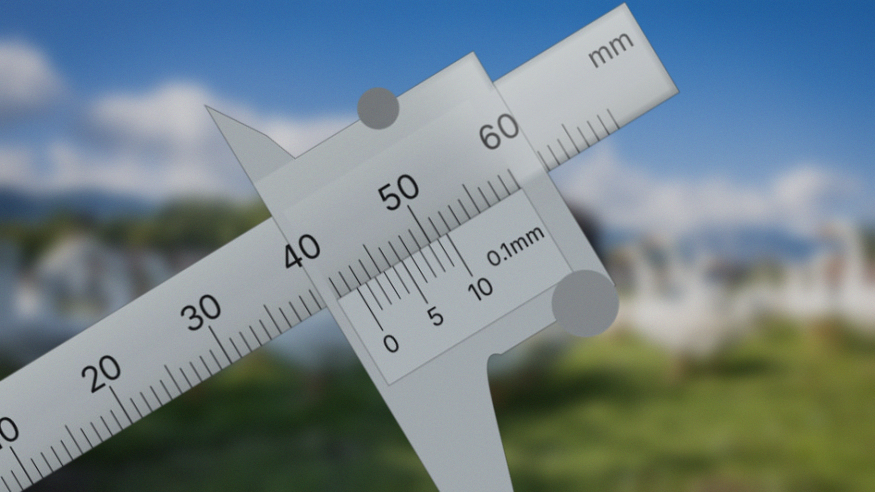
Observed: mm 42.6
